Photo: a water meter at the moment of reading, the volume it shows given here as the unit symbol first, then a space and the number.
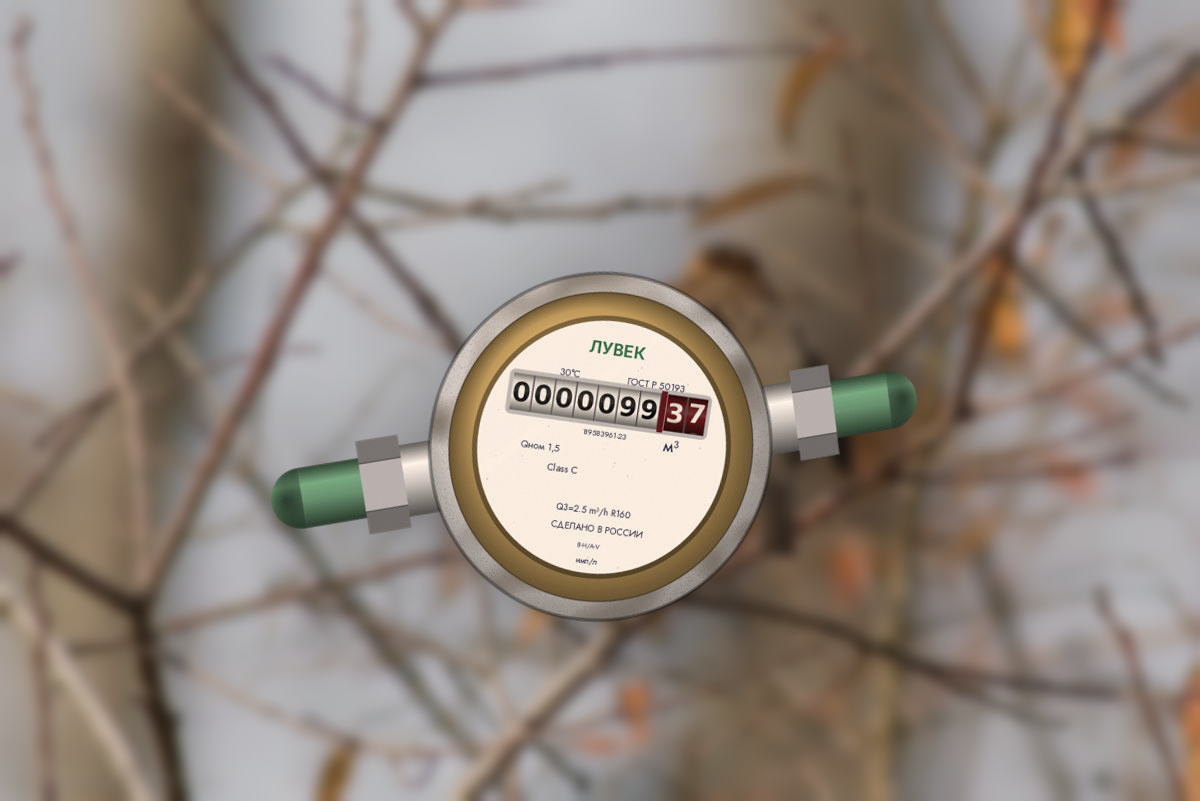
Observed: m³ 99.37
